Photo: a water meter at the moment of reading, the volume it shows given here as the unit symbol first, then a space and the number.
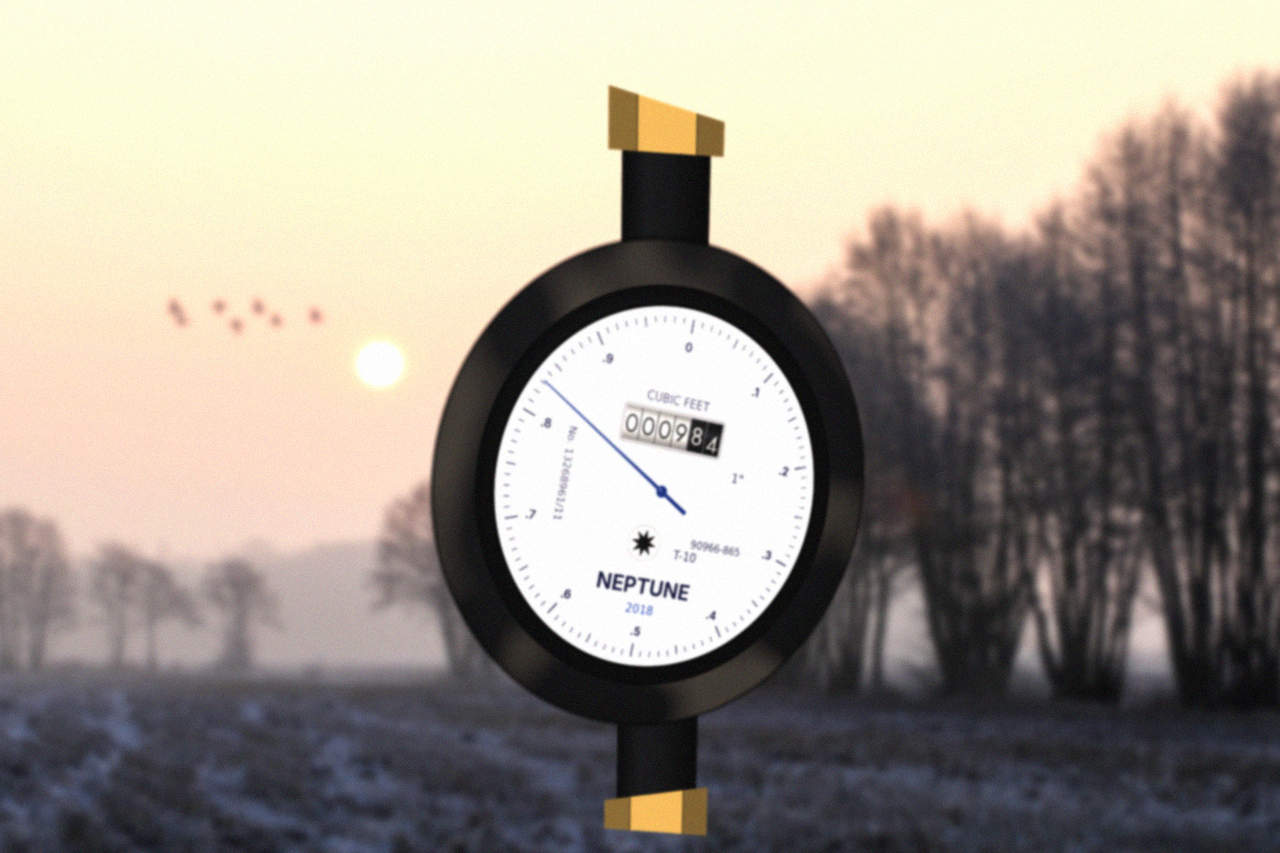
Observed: ft³ 983.83
